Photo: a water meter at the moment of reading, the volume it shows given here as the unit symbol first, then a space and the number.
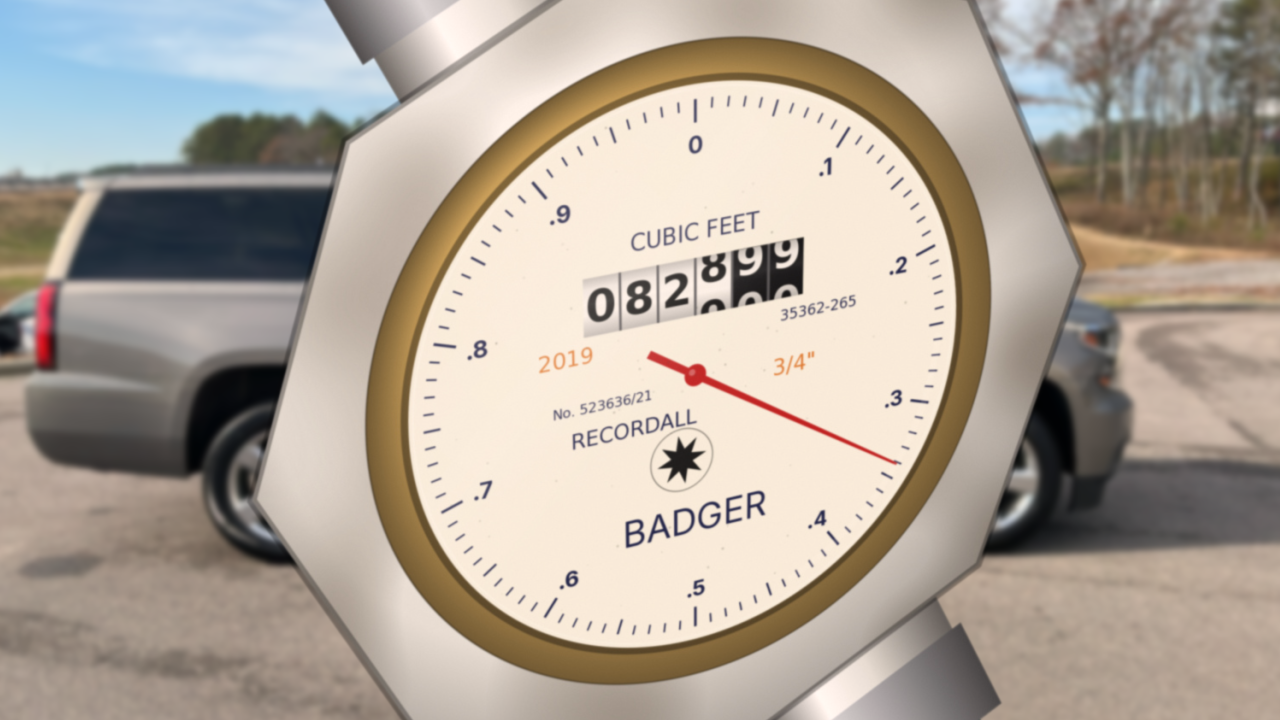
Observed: ft³ 82899.34
